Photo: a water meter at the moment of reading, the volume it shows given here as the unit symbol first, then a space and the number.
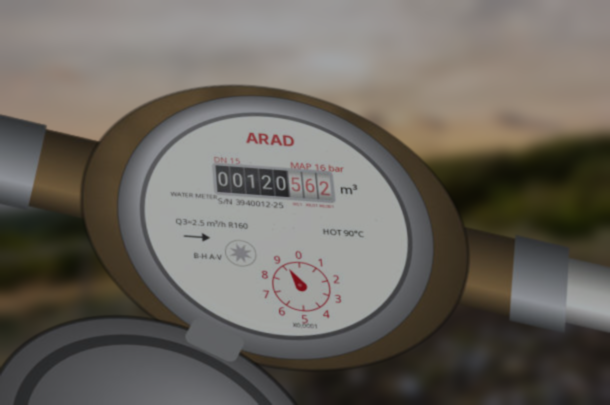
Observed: m³ 120.5619
